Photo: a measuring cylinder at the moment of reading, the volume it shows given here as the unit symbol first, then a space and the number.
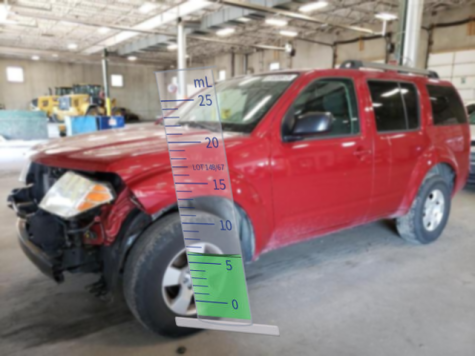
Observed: mL 6
